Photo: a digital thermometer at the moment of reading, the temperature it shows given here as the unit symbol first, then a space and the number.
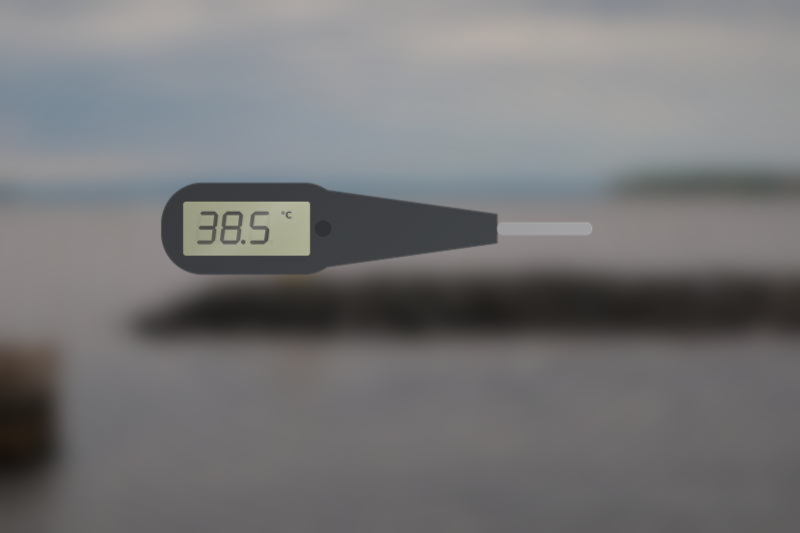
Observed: °C 38.5
